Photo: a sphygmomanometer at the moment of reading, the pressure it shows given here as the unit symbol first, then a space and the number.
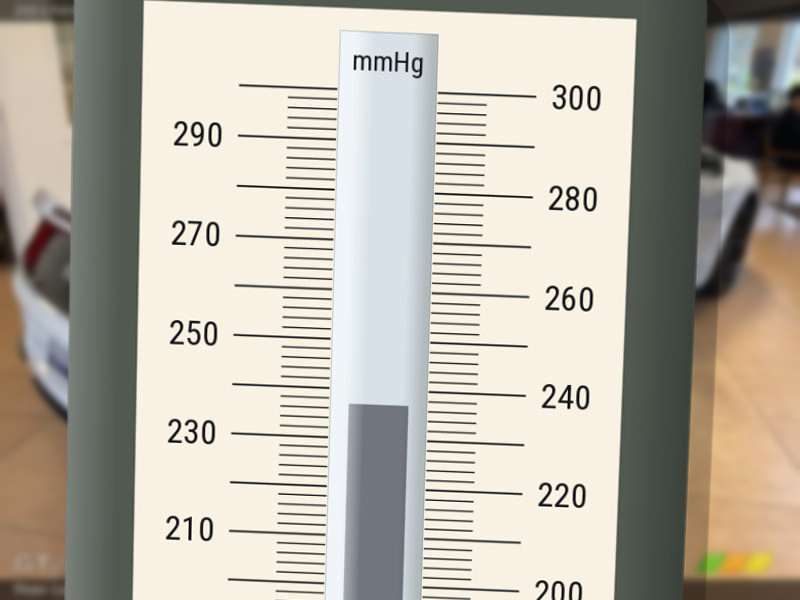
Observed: mmHg 237
